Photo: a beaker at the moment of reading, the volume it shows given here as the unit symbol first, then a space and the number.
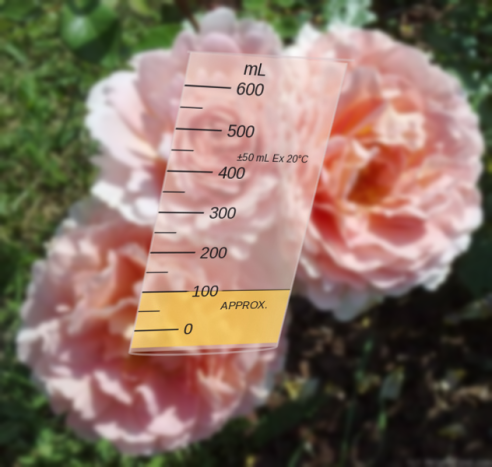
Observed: mL 100
